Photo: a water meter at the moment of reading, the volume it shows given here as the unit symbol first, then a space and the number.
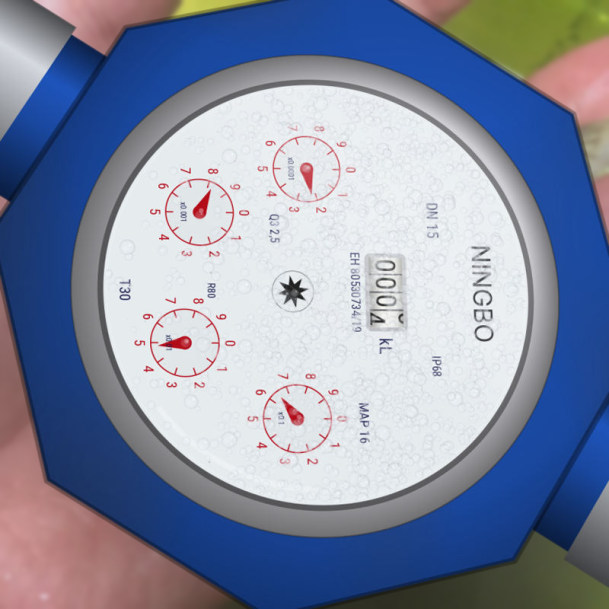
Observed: kL 3.6482
